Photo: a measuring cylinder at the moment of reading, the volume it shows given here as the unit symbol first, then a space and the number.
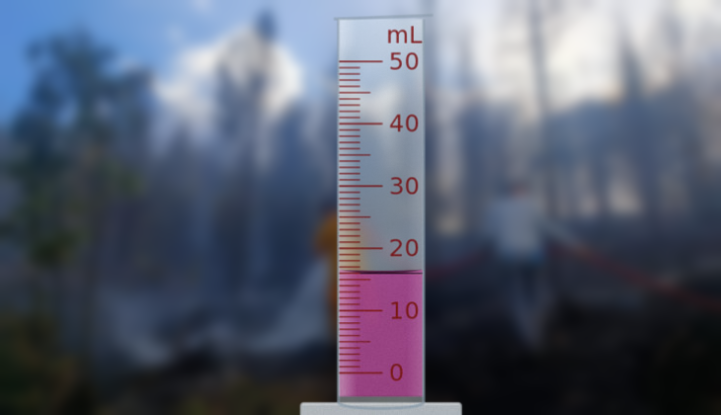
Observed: mL 16
